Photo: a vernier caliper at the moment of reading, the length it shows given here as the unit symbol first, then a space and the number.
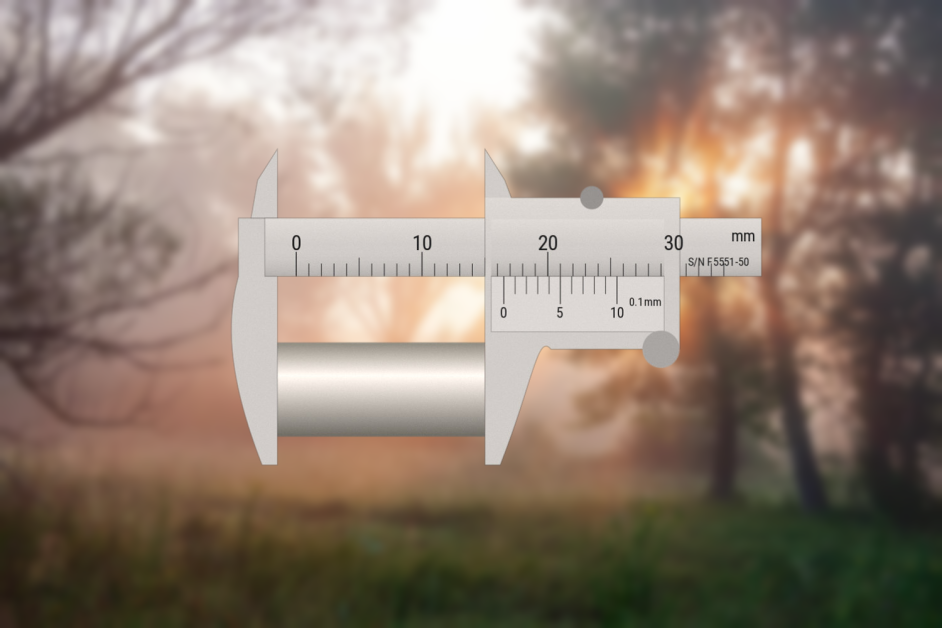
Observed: mm 16.5
